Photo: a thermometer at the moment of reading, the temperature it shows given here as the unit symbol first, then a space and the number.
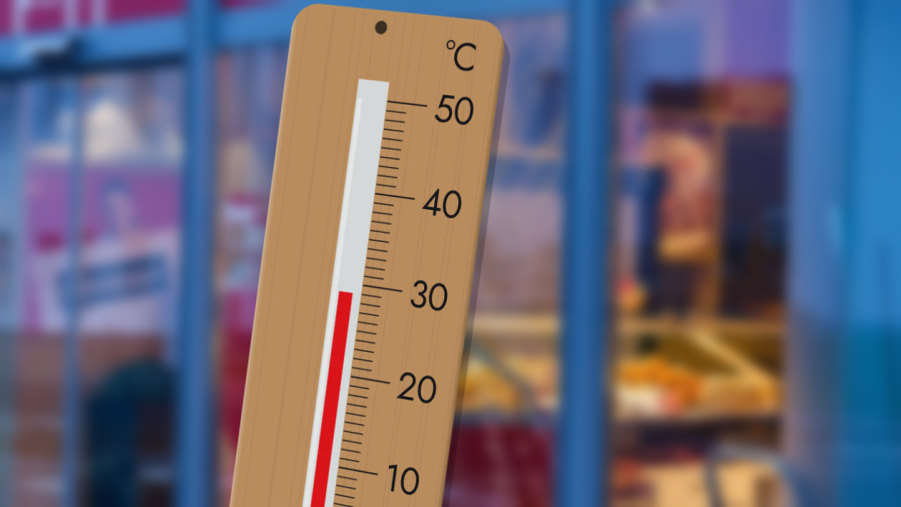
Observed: °C 29
